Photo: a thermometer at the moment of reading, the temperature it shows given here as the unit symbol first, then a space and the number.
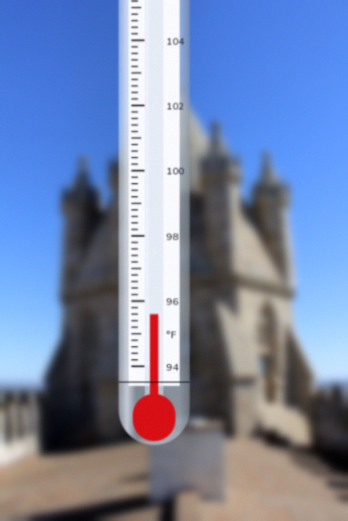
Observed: °F 95.6
